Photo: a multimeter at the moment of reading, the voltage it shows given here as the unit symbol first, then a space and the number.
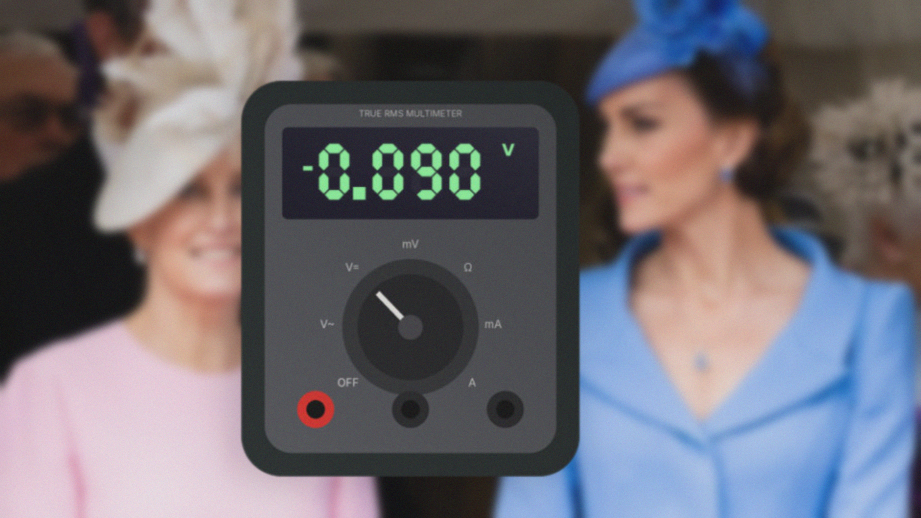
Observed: V -0.090
